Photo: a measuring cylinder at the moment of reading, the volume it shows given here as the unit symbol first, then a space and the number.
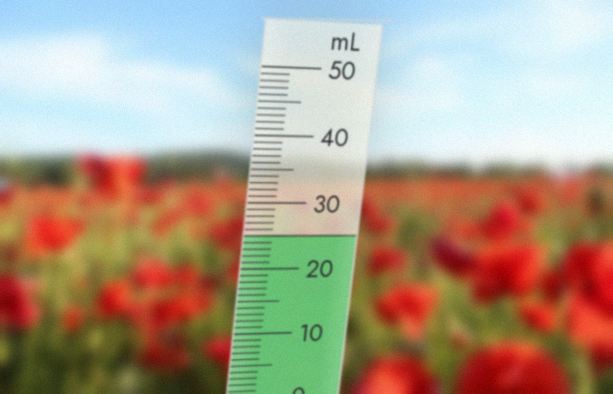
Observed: mL 25
